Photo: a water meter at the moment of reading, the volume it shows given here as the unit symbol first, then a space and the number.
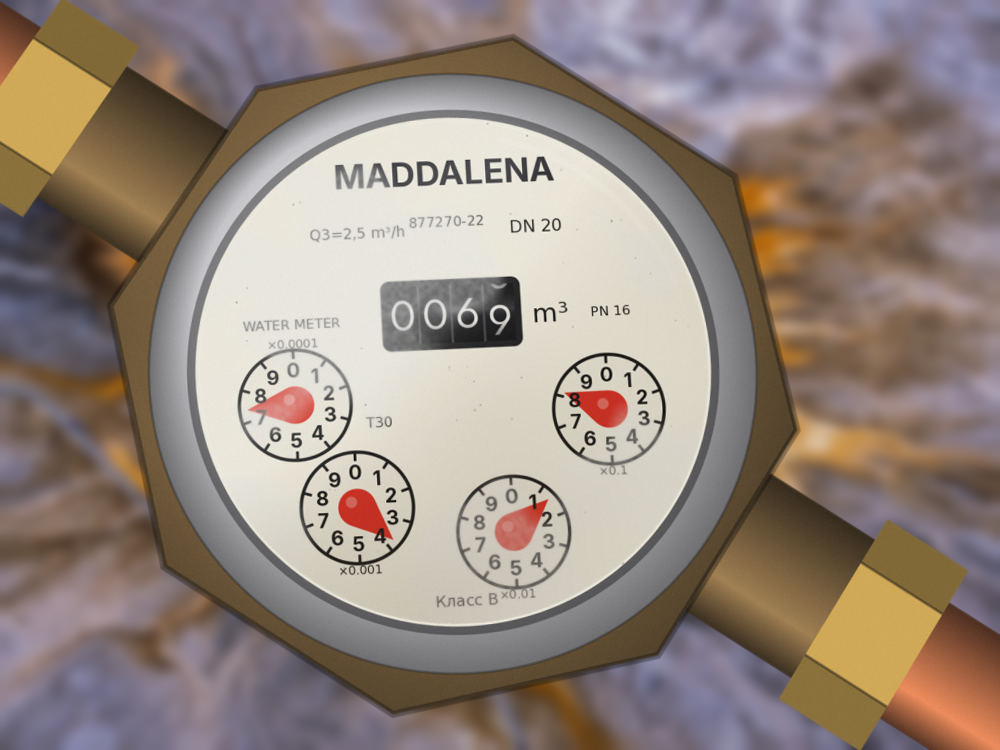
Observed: m³ 68.8137
